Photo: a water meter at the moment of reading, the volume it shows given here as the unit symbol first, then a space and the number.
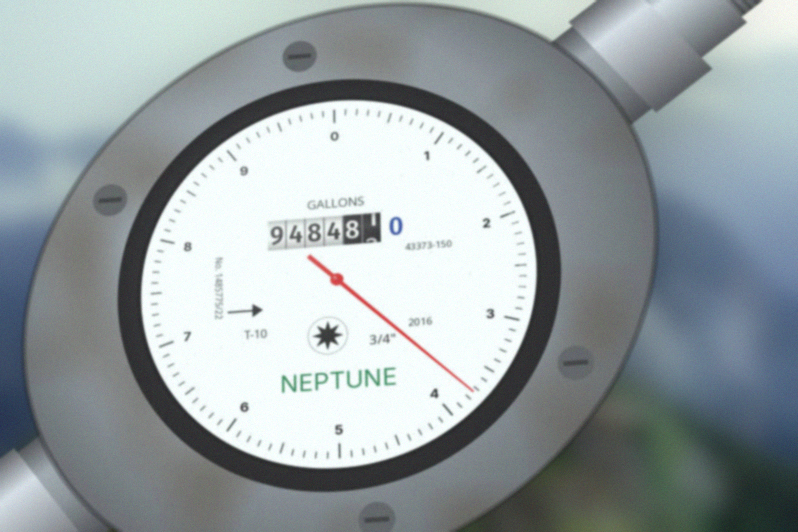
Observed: gal 9484813.7
